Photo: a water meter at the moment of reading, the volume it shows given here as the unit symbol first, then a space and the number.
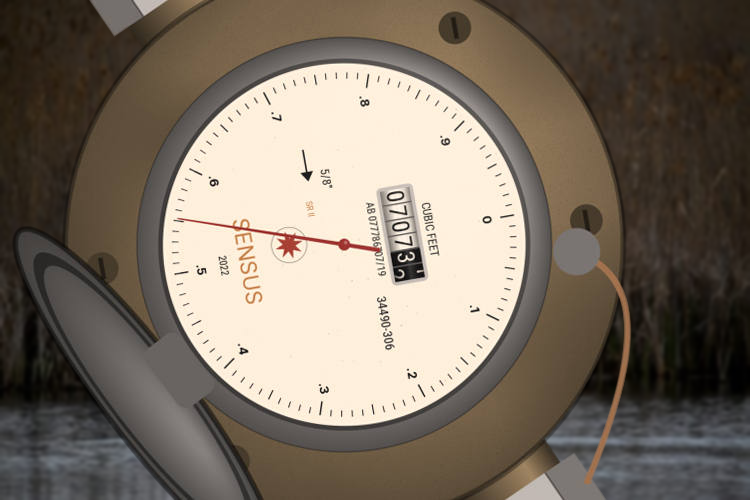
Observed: ft³ 70731.55
